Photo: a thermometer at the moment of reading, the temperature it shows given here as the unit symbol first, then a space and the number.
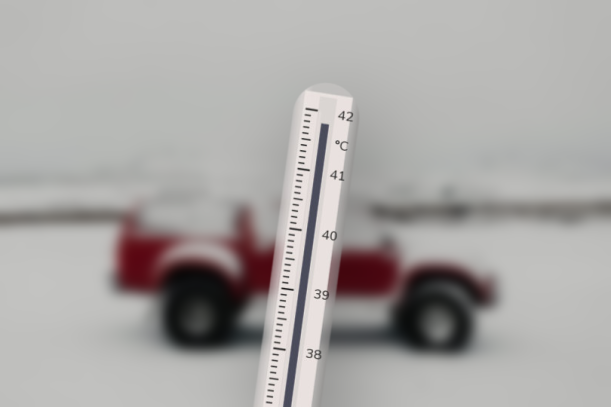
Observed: °C 41.8
